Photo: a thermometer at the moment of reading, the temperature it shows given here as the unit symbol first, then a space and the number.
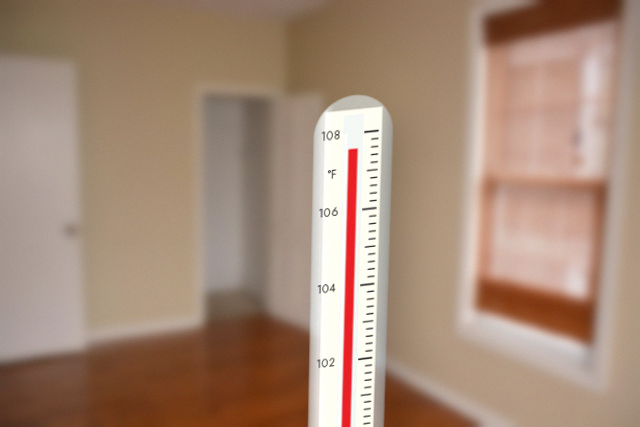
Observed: °F 107.6
